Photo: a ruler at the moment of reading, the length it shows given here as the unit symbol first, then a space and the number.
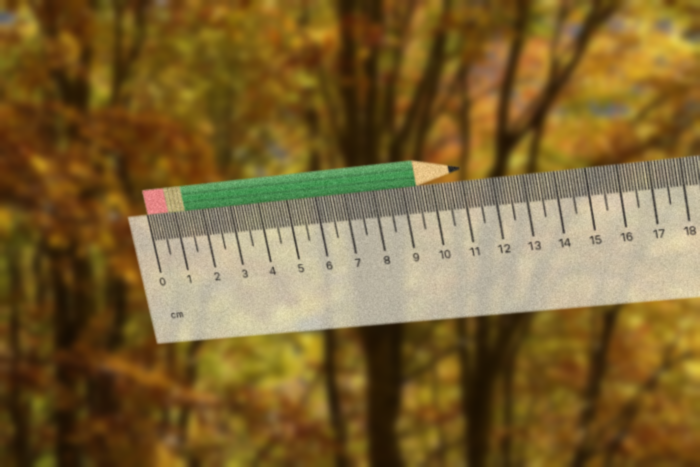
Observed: cm 11
